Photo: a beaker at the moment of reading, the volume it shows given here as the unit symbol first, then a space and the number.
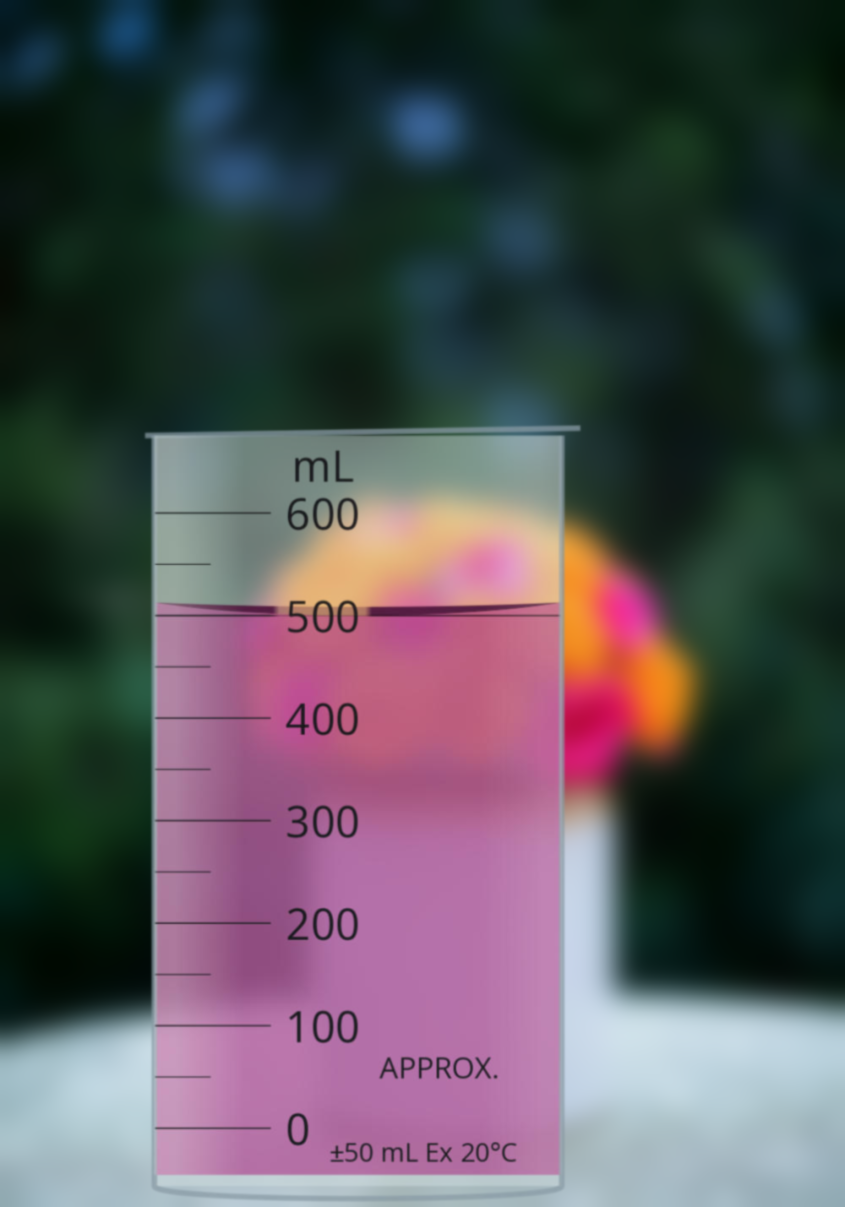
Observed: mL 500
